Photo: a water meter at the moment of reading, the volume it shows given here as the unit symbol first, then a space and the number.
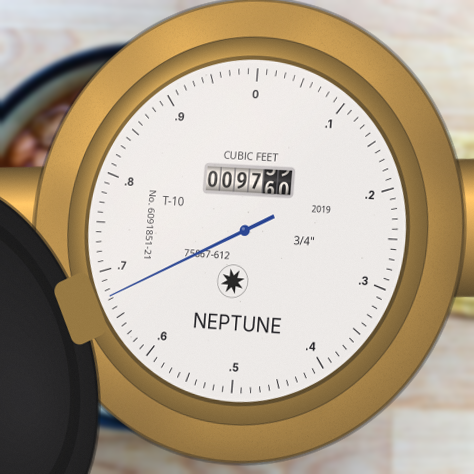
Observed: ft³ 9759.67
